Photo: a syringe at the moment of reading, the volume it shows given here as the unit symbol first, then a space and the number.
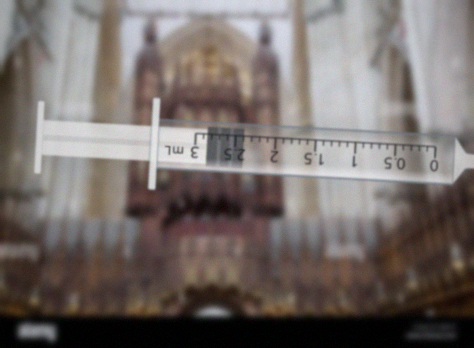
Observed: mL 2.4
